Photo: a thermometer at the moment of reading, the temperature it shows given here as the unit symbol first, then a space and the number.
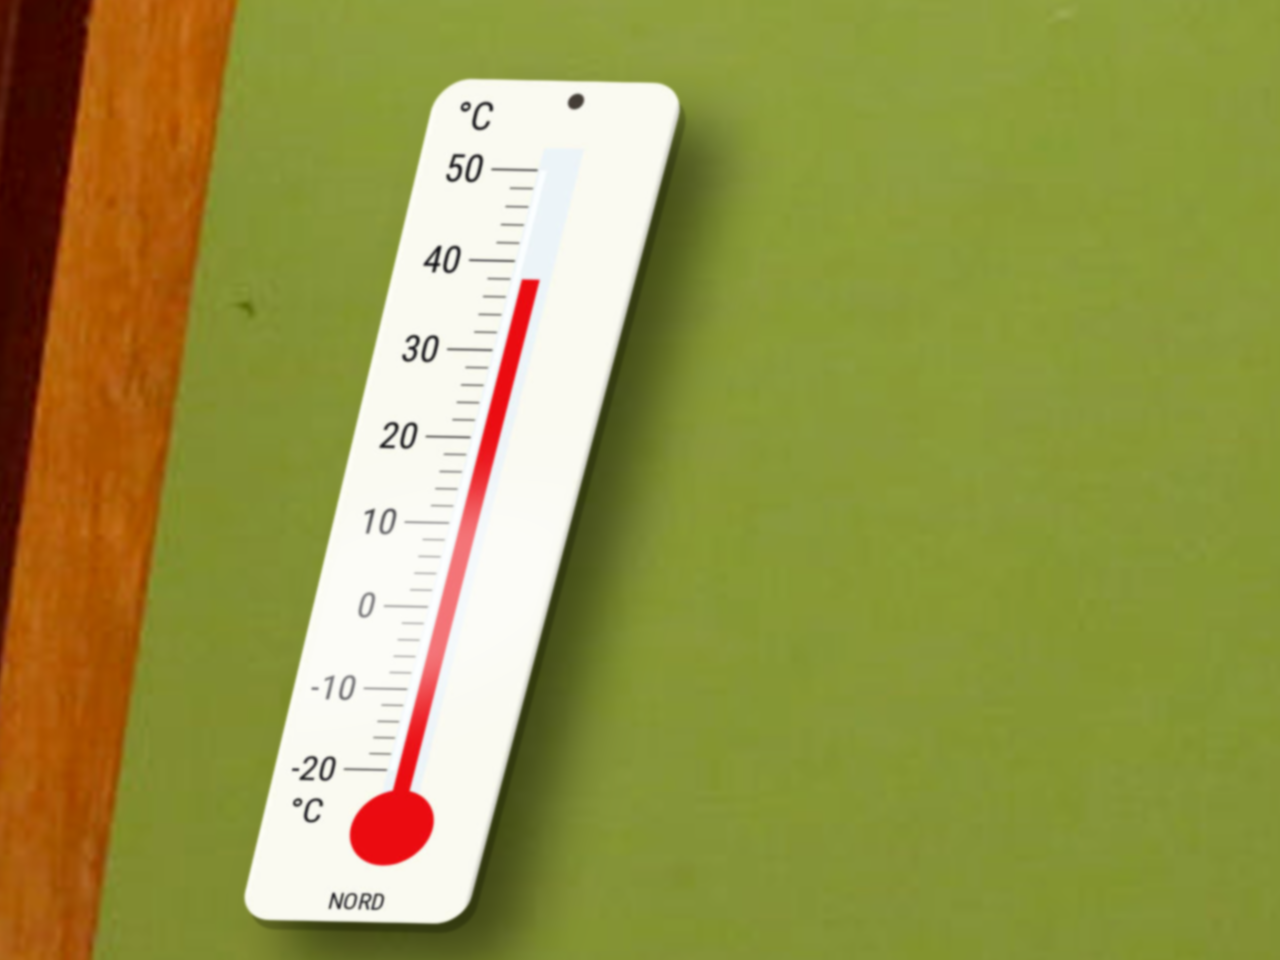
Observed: °C 38
